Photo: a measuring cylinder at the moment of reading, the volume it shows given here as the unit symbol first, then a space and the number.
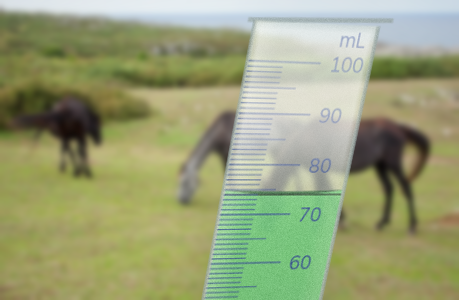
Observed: mL 74
